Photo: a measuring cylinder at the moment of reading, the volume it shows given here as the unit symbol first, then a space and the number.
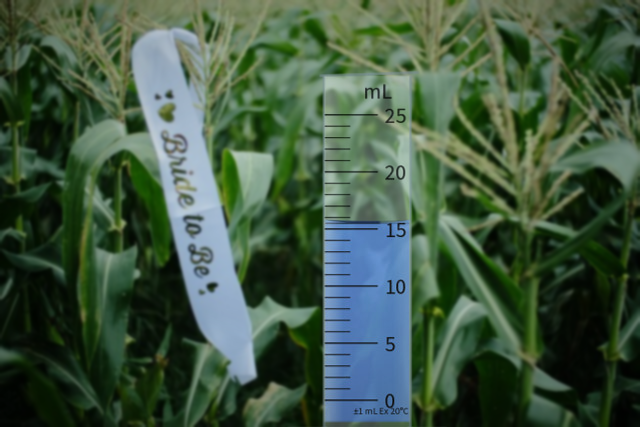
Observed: mL 15.5
